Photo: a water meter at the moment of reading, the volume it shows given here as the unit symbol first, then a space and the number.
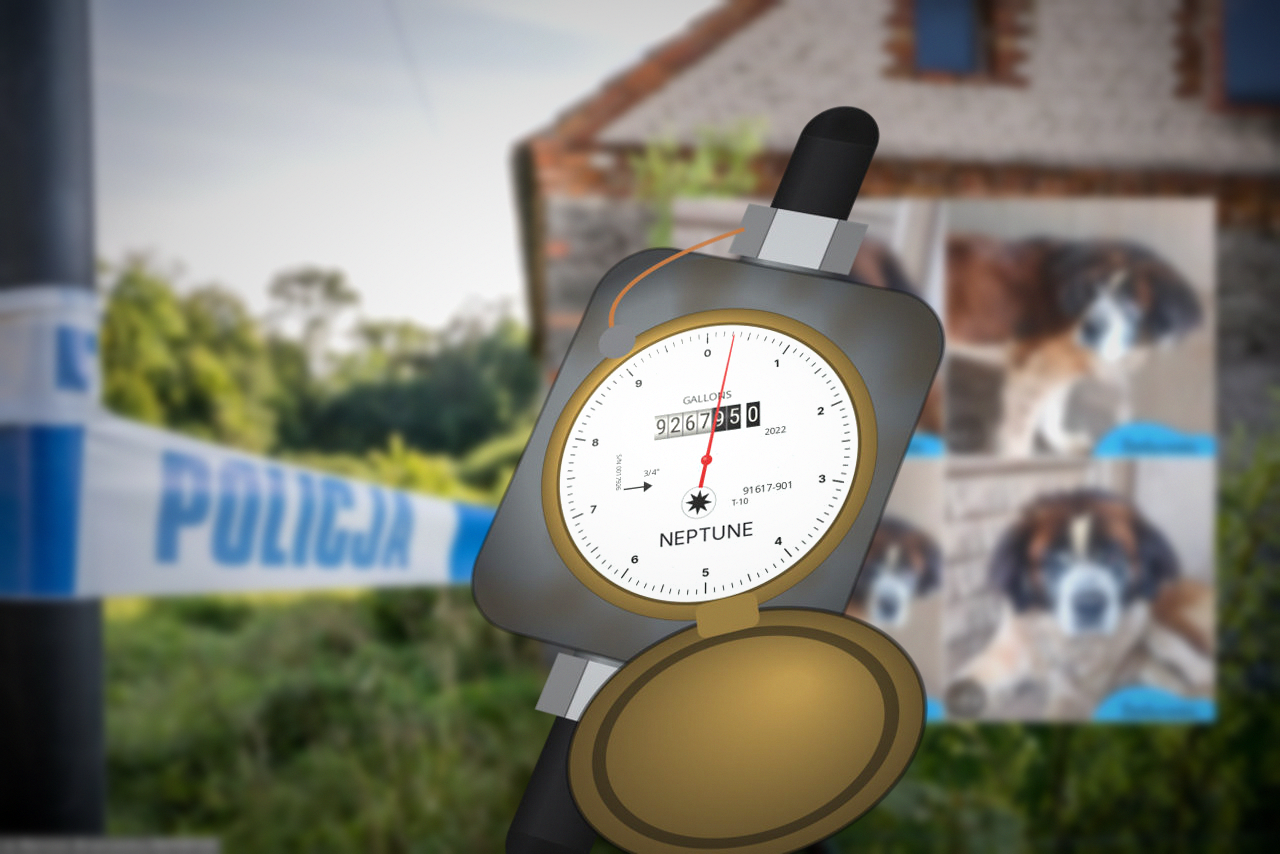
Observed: gal 9267950.3
